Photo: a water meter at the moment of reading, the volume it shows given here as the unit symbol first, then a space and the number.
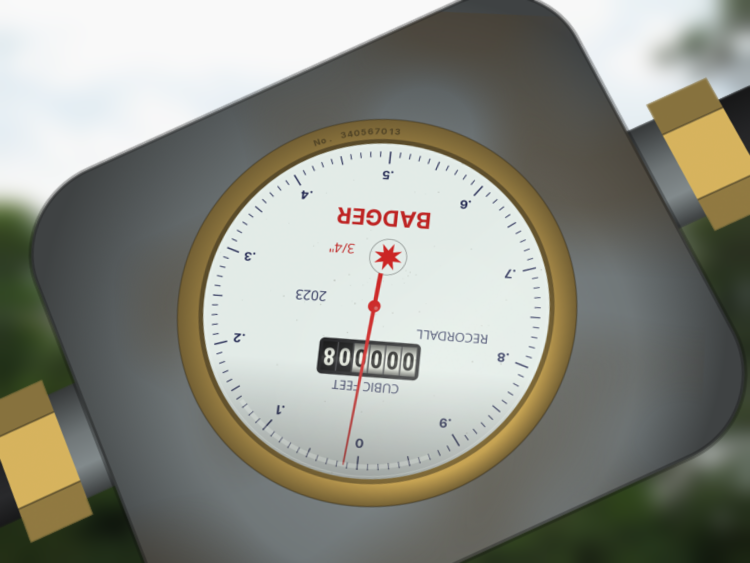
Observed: ft³ 8.01
